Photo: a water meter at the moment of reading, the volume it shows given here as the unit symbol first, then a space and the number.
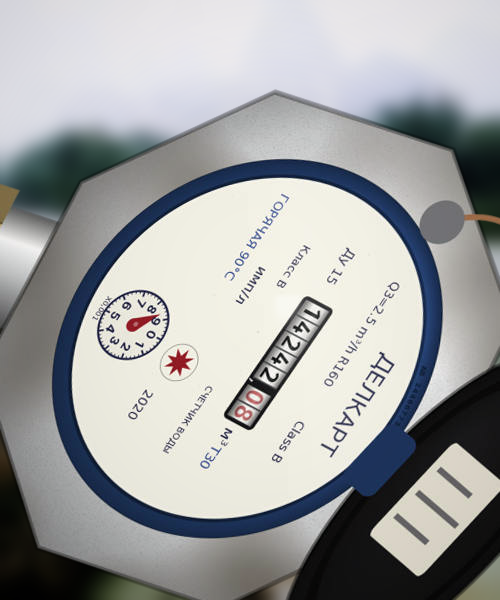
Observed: m³ 14242.088
